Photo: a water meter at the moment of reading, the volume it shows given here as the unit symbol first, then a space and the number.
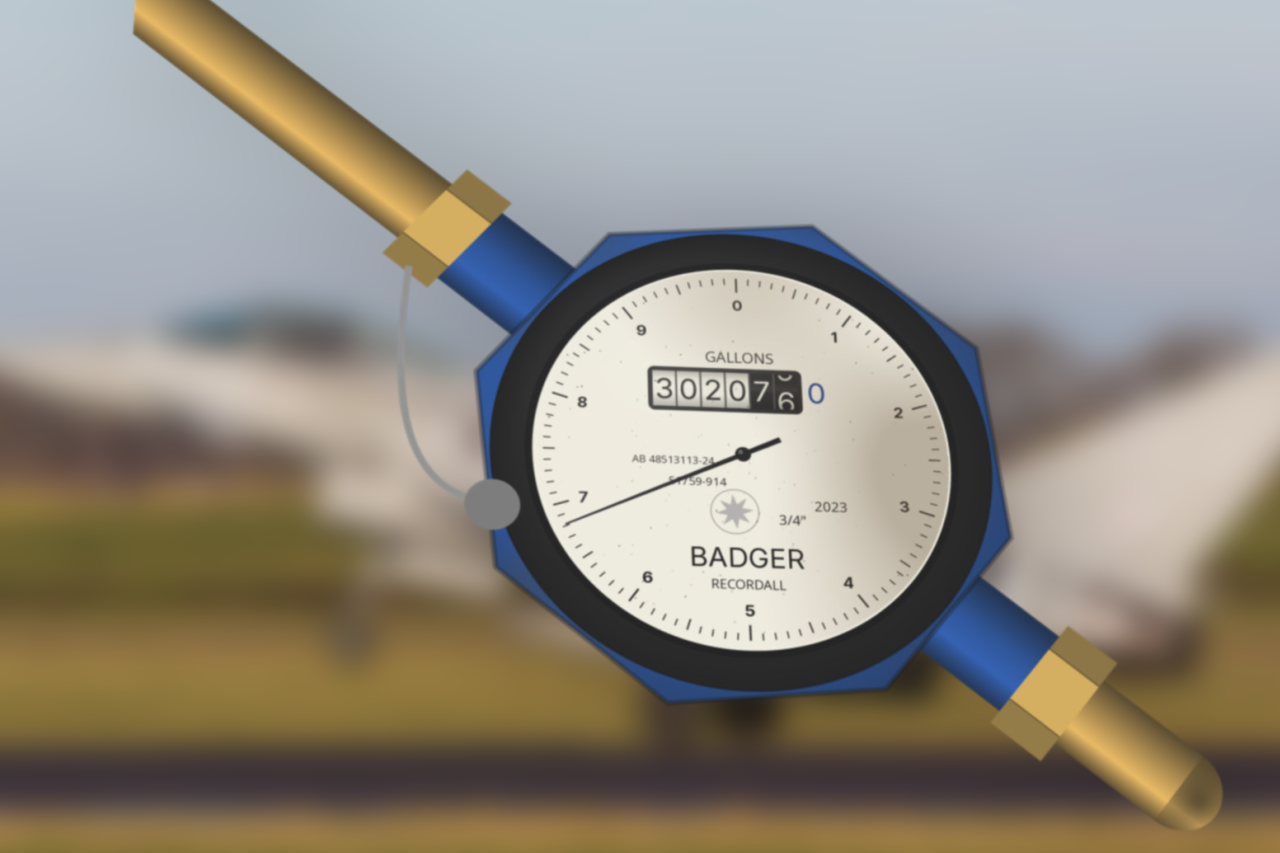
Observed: gal 3020756.8
